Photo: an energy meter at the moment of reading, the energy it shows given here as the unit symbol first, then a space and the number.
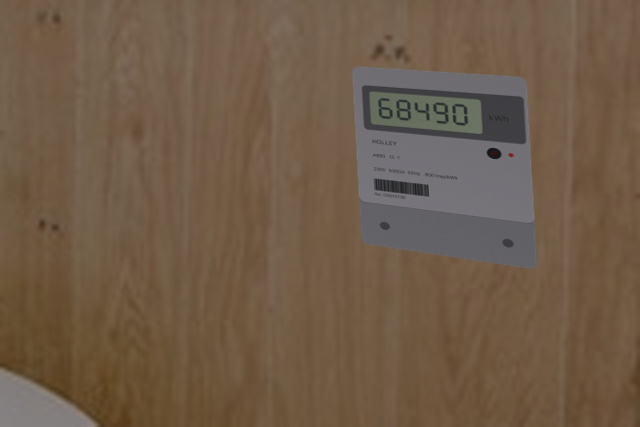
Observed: kWh 68490
